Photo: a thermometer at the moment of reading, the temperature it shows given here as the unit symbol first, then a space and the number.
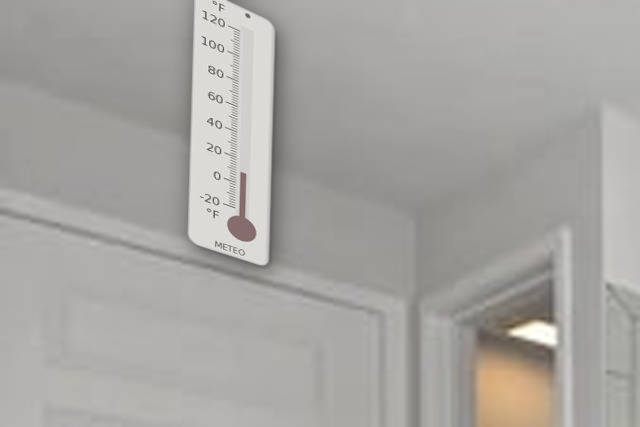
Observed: °F 10
